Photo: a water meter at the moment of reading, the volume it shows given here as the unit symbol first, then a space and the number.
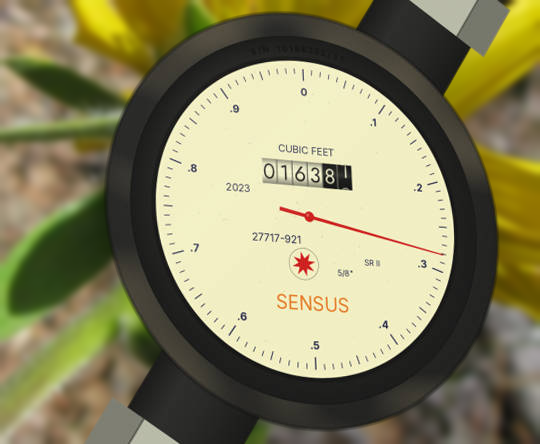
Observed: ft³ 16381.28
